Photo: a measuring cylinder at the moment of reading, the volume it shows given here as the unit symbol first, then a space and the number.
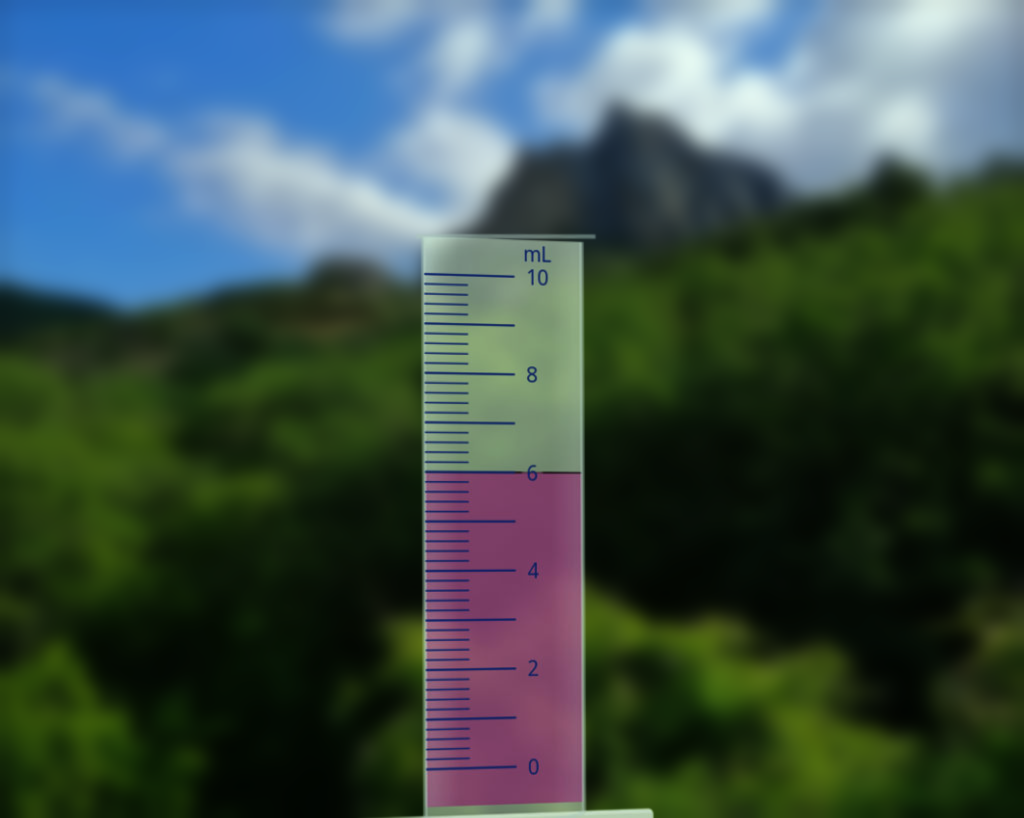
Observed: mL 6
